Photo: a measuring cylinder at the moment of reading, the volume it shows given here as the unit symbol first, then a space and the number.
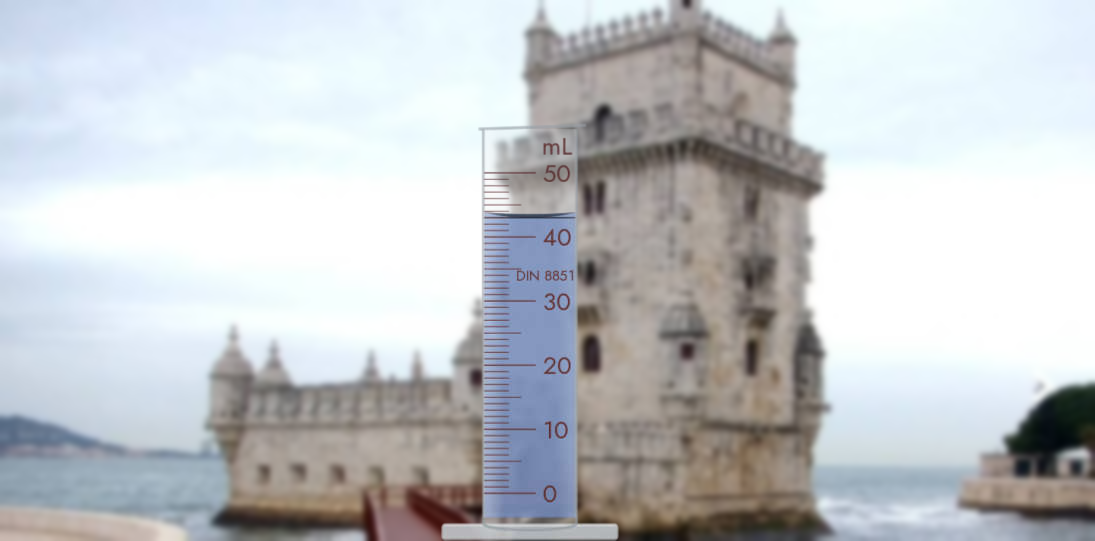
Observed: mL 43
